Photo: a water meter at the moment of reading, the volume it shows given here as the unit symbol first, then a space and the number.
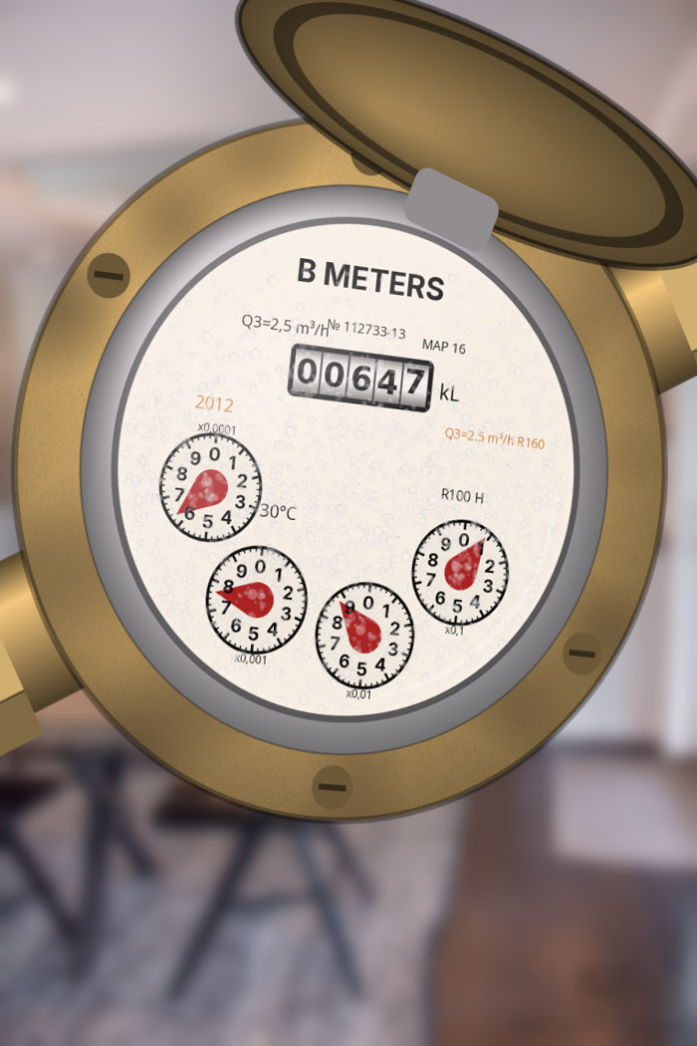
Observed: kL 647.0876
